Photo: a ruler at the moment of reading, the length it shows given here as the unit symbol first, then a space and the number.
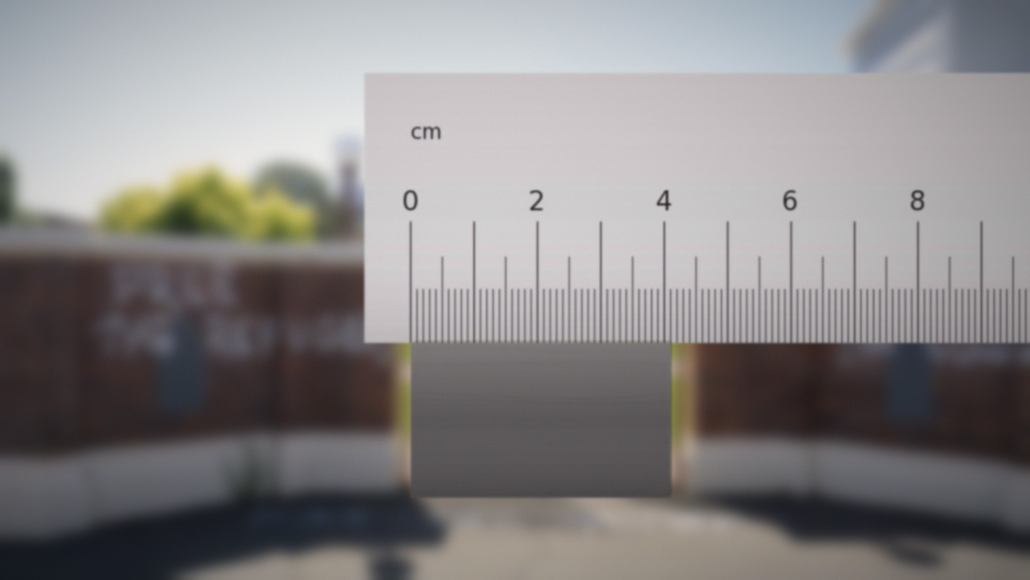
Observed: cm 4.1
